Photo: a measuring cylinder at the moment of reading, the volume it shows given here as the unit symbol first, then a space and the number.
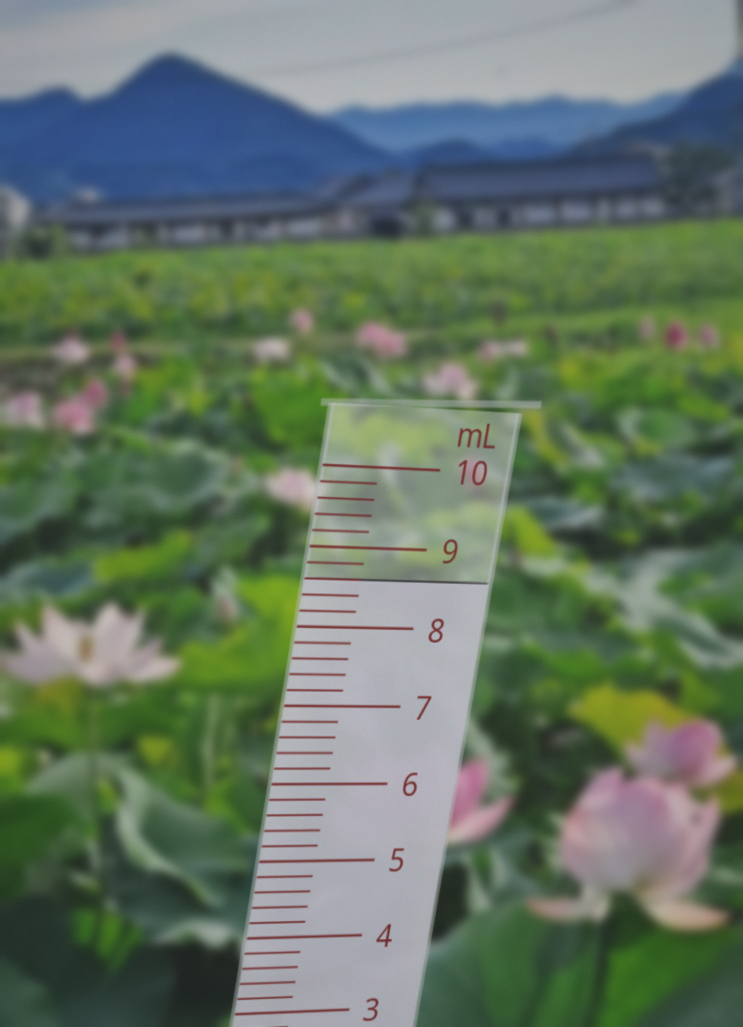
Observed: mL 8.6
